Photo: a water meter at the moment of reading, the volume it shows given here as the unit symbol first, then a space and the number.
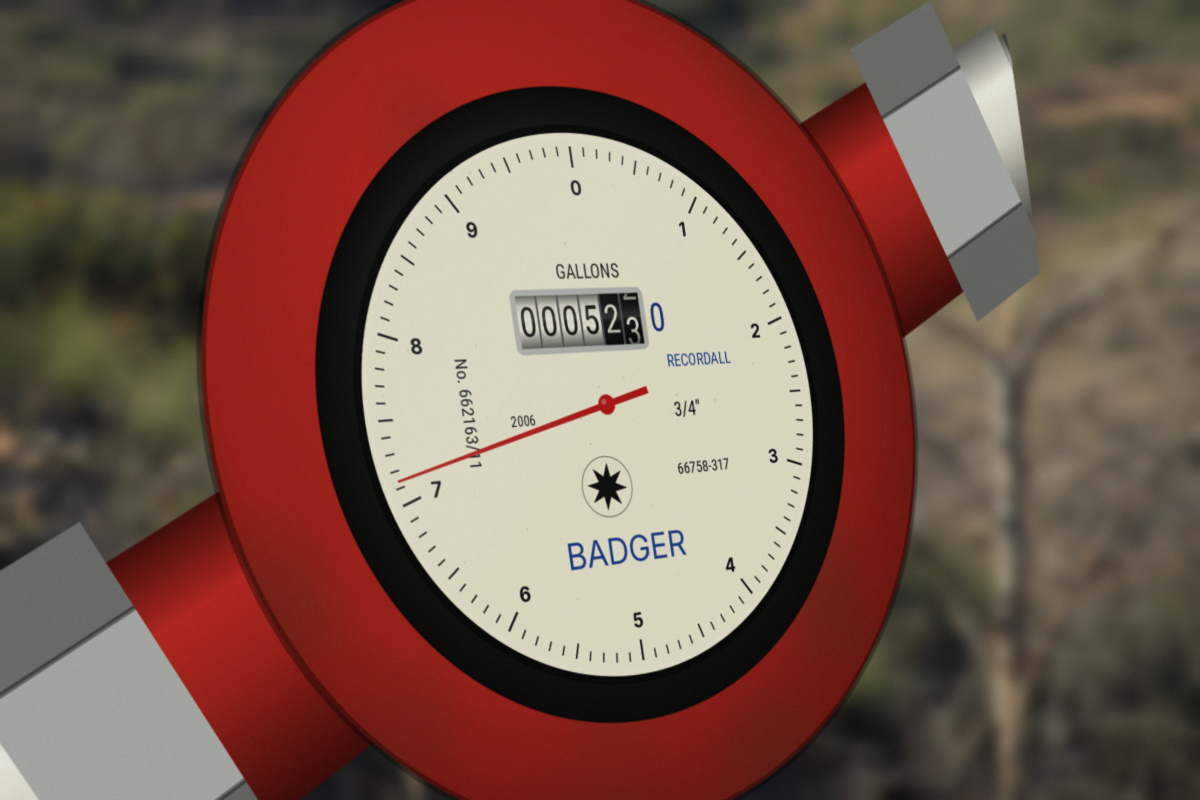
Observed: gal 5227.1
